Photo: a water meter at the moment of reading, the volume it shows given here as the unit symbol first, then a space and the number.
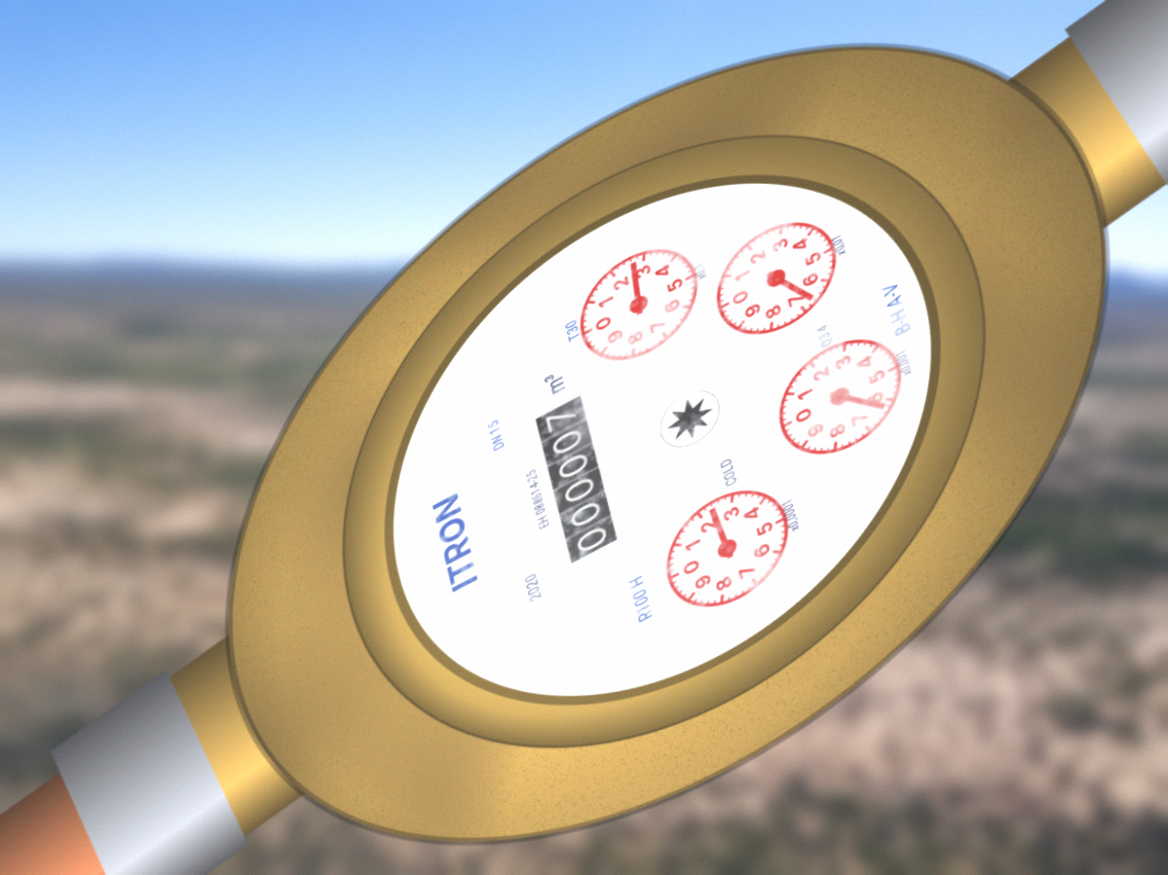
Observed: m³ 7.2662
